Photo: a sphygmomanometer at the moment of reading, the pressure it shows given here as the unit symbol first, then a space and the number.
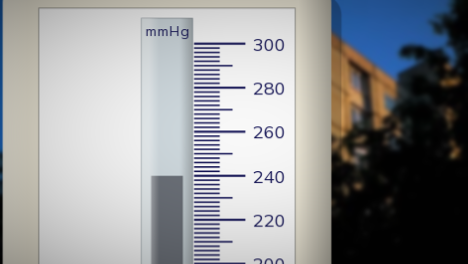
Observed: mmHg 240
